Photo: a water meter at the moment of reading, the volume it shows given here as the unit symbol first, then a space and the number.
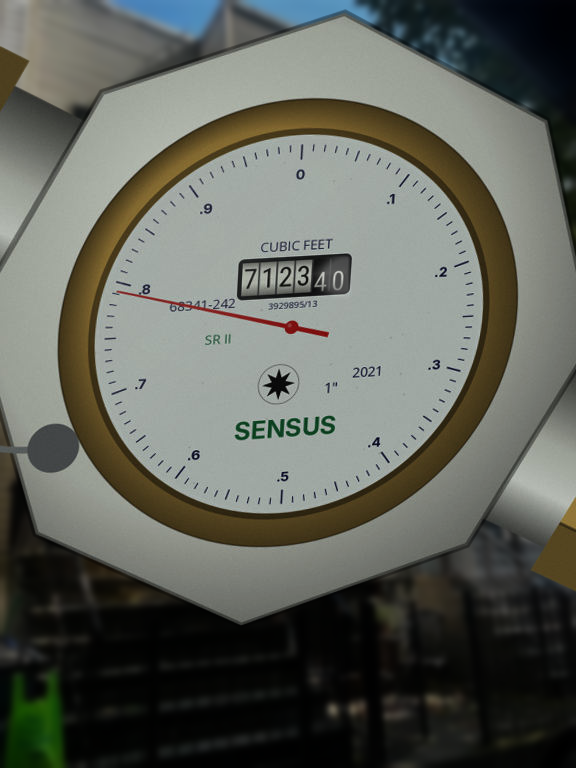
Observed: ft³ 712339.79
